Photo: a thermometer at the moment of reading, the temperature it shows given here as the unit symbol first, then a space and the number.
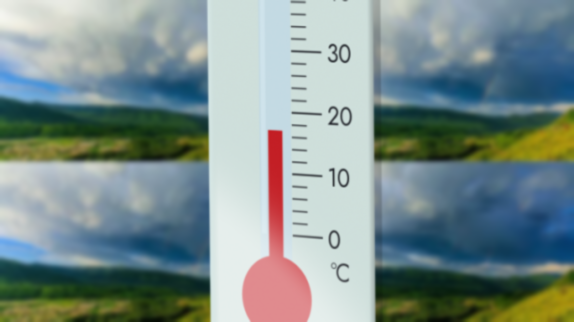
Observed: °C 17
